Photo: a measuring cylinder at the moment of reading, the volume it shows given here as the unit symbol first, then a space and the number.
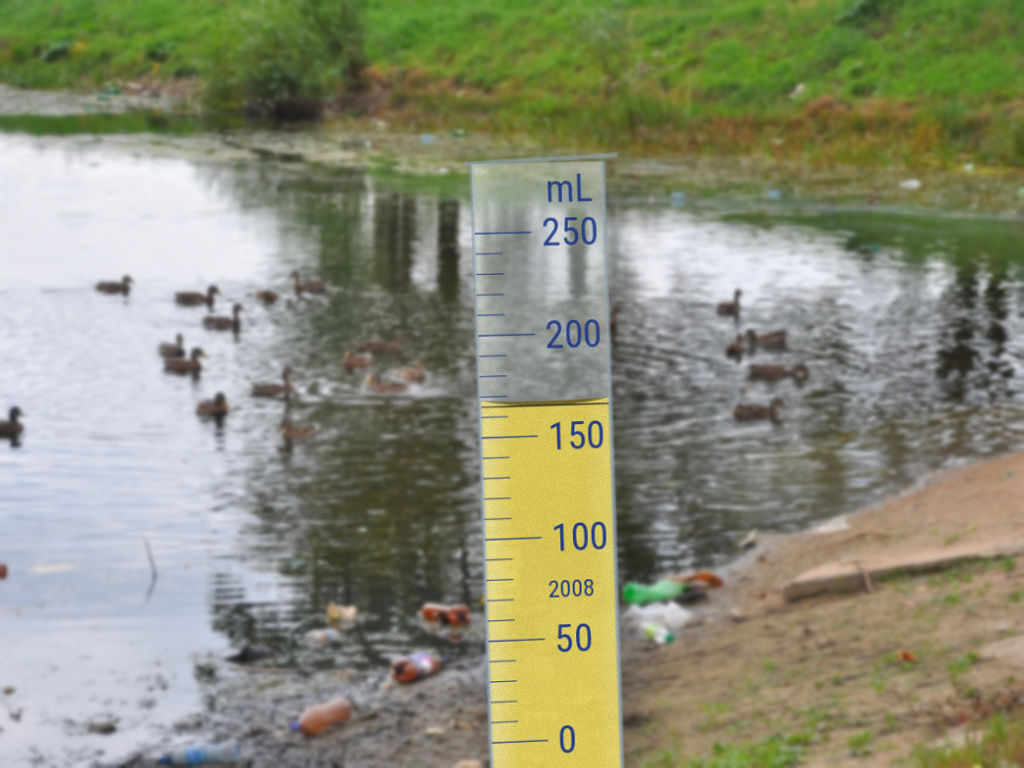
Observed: mL 165
